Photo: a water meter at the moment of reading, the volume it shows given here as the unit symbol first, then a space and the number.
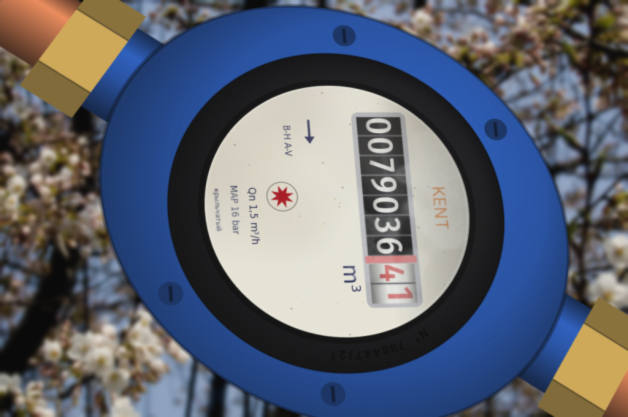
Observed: m³ 79036.41
